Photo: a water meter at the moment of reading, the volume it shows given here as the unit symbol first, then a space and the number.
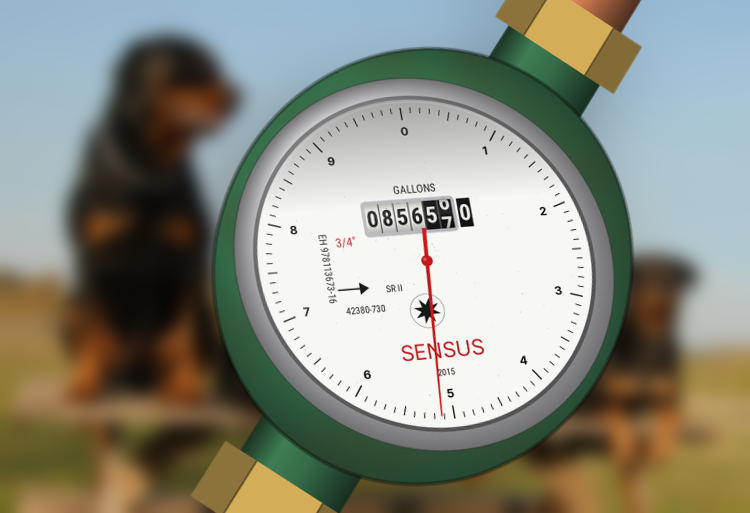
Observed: gal 856565.1
